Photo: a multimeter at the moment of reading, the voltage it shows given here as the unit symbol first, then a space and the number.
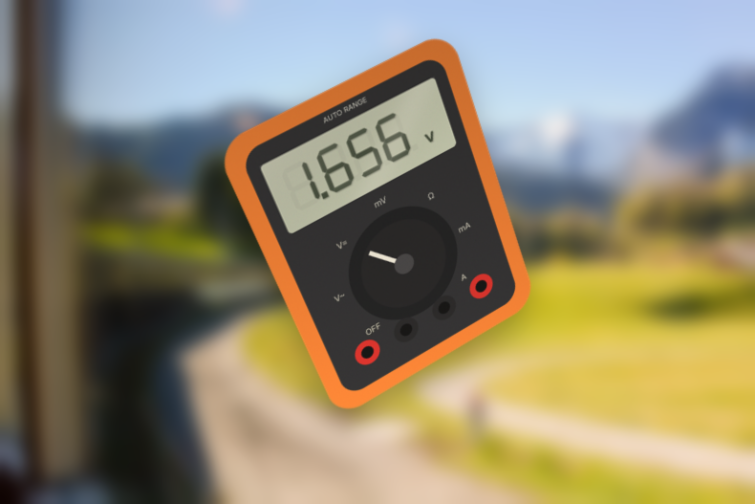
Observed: V 1.656
